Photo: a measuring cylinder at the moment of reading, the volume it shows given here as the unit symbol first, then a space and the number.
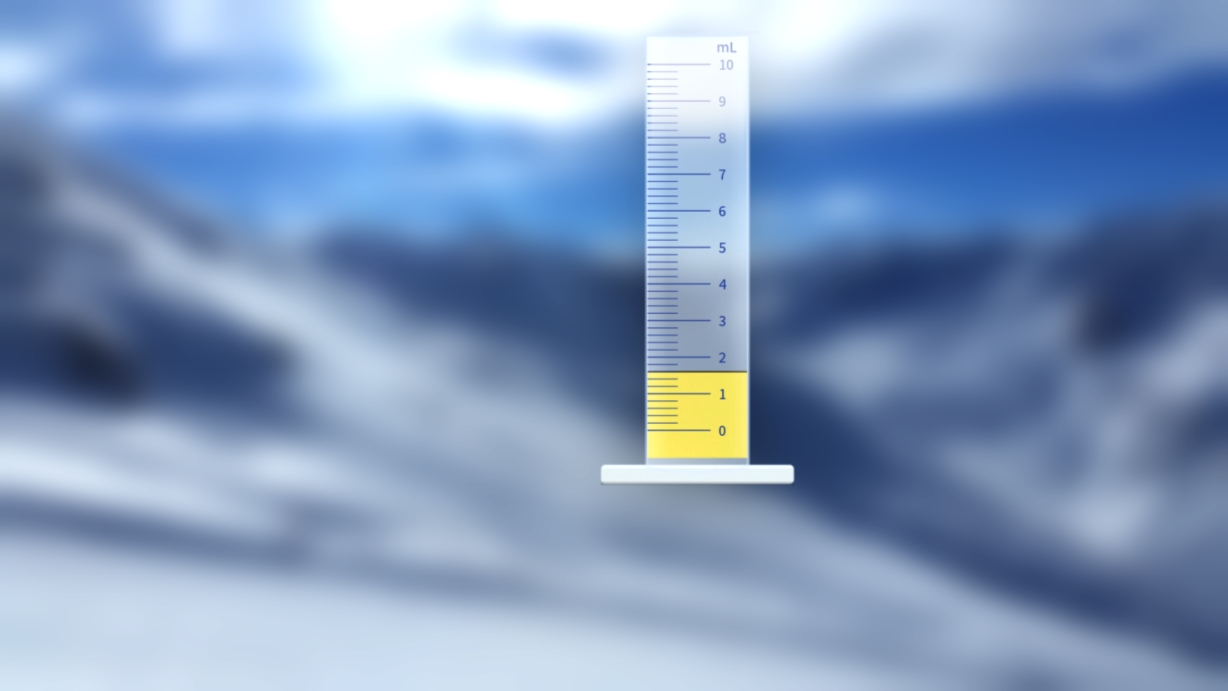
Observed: mL 1.6
